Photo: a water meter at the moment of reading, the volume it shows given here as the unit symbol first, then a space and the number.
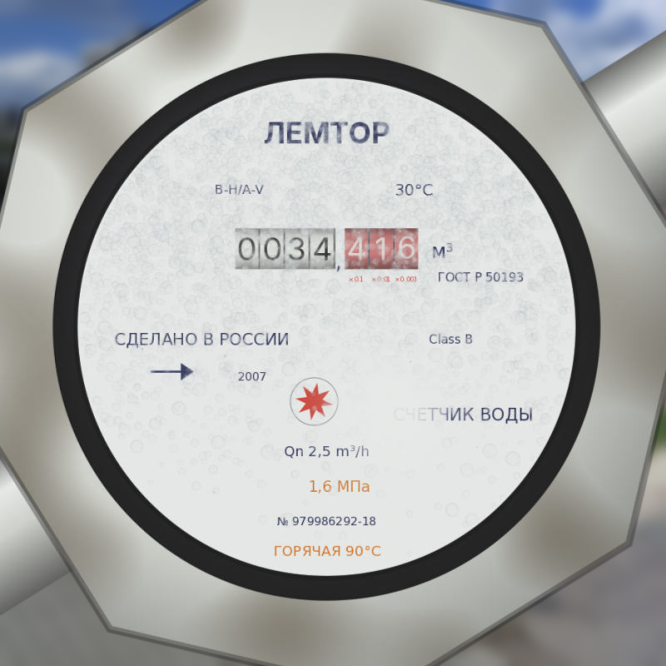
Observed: m³ 34.416
